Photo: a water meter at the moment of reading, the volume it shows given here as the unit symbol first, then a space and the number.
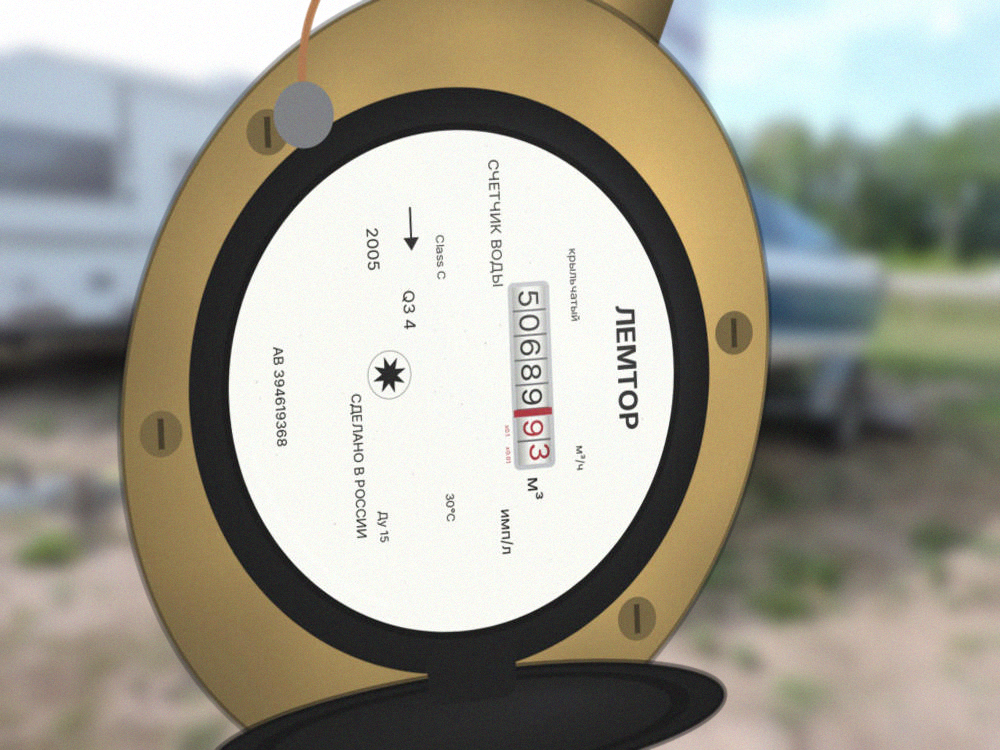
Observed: m³ 50689.93
